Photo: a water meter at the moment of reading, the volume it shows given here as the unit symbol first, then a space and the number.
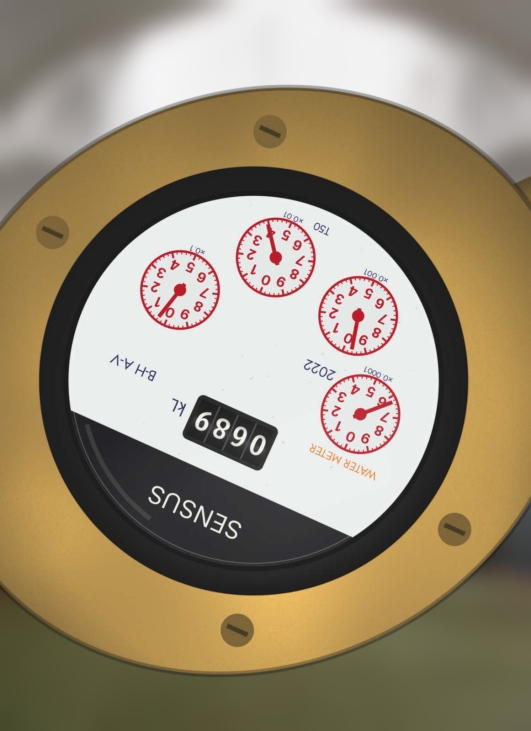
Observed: kL 689.0396
